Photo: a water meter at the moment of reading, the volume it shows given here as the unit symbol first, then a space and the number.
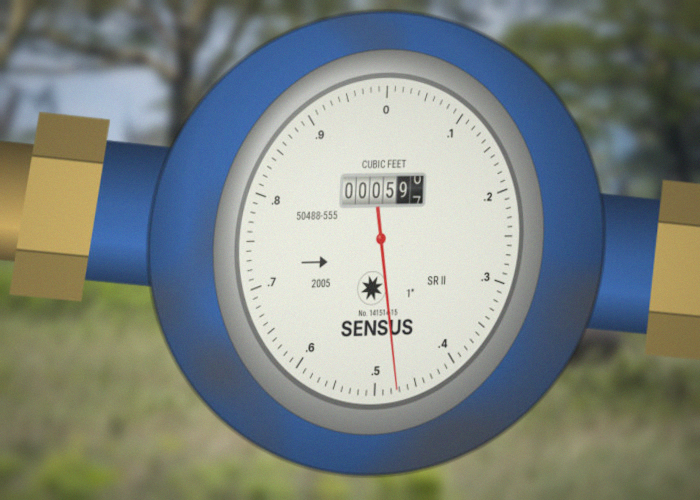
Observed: ft³ 596.47
